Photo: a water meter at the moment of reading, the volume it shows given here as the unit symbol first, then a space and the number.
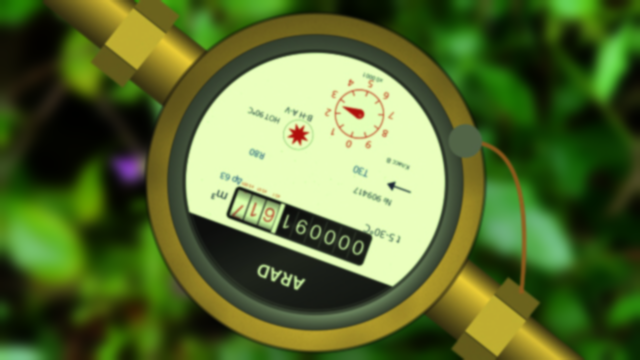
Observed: m³ 91.6172
